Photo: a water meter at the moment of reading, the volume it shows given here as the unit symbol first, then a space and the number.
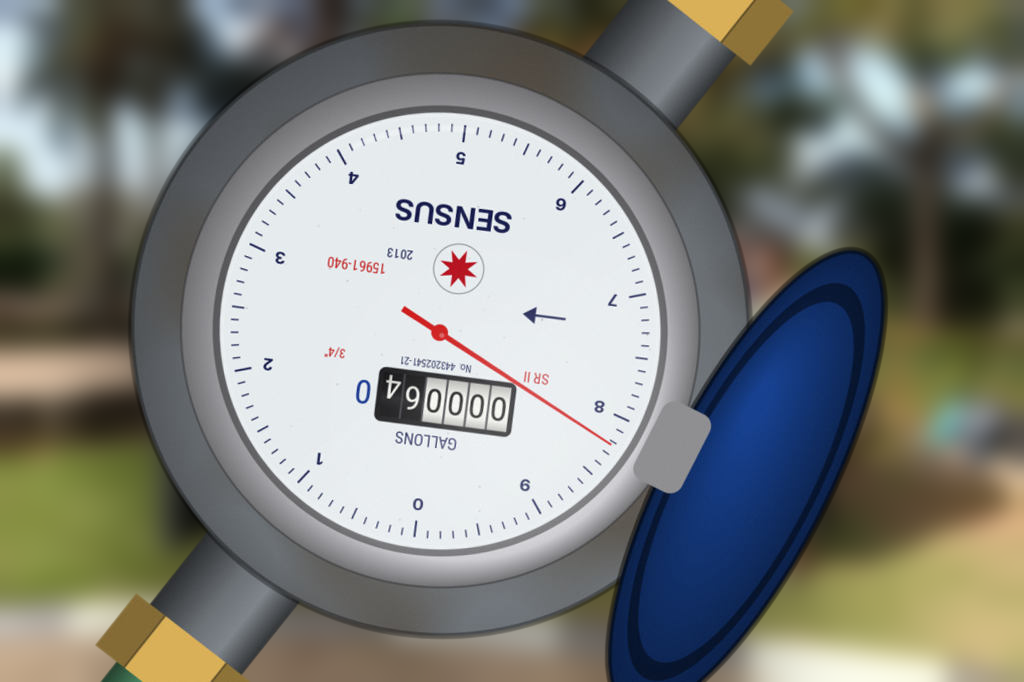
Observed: gal 638.2
